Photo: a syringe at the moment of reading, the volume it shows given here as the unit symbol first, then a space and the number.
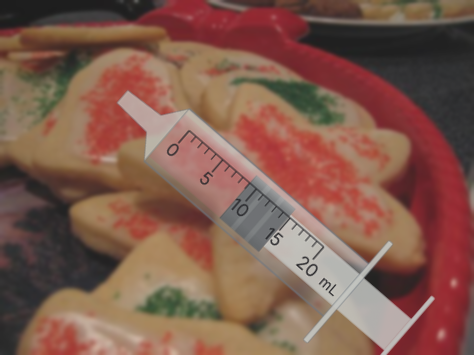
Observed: mL 9
